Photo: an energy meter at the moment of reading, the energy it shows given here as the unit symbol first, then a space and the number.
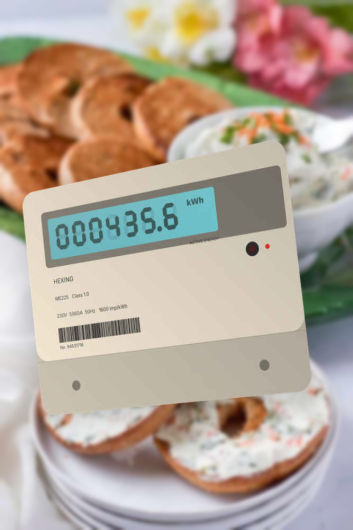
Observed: kWh 435.6
